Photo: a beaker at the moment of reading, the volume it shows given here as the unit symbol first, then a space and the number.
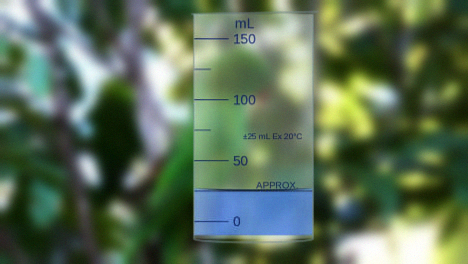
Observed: mL 25
